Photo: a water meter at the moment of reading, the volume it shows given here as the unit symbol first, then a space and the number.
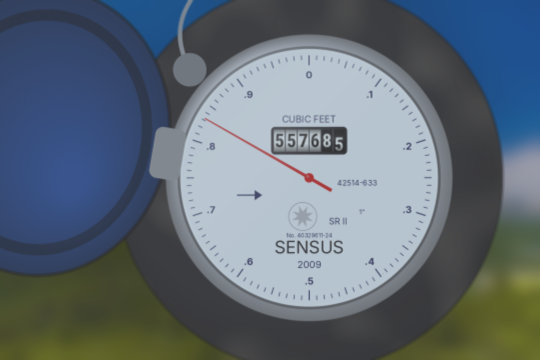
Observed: ft³ 557684.83
